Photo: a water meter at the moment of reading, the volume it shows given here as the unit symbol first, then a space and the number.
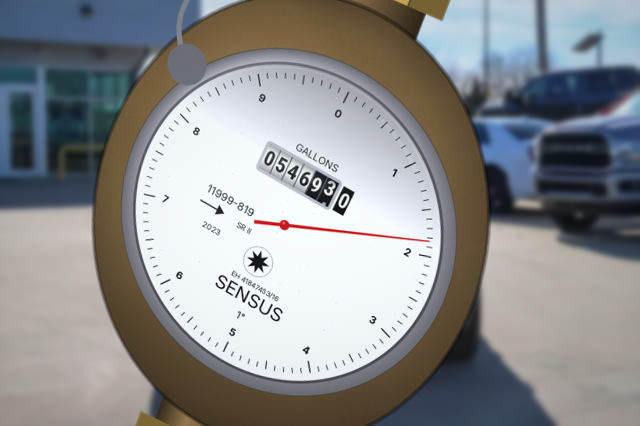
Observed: gal 546931.8
